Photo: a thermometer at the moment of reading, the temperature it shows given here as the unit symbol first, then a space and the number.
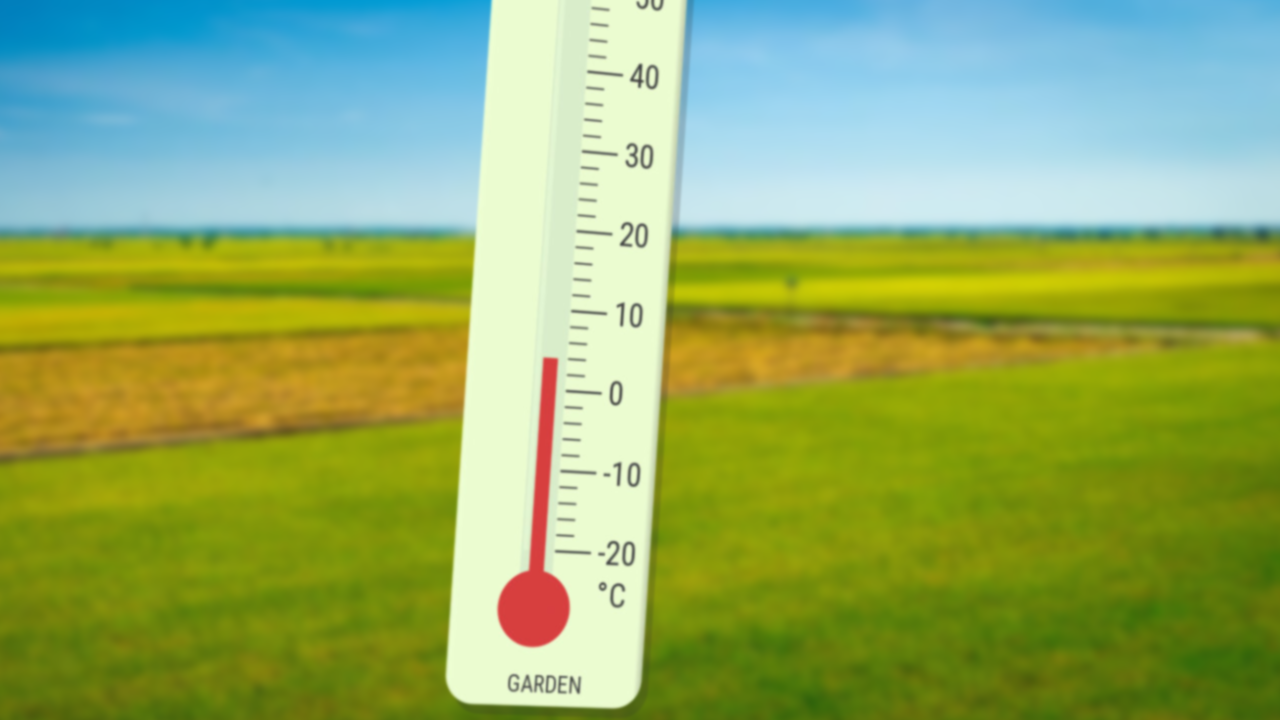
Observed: °C 4
